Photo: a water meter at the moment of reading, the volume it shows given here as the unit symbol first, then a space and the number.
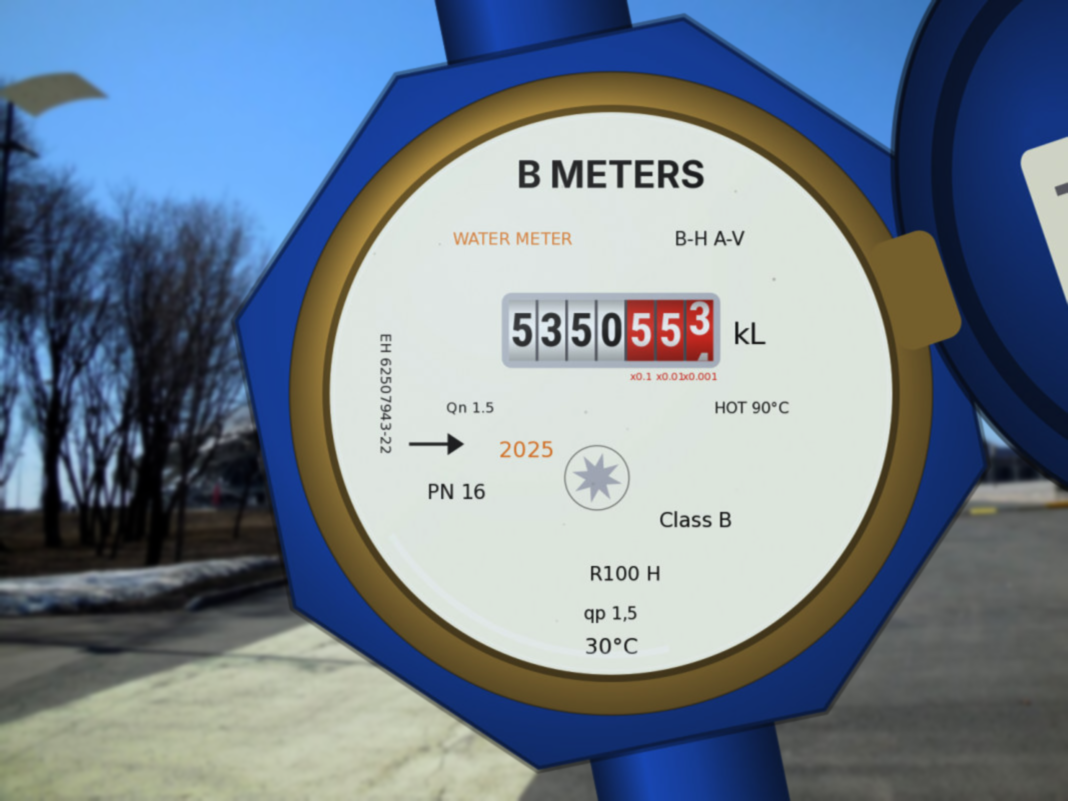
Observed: kL 5350.553
